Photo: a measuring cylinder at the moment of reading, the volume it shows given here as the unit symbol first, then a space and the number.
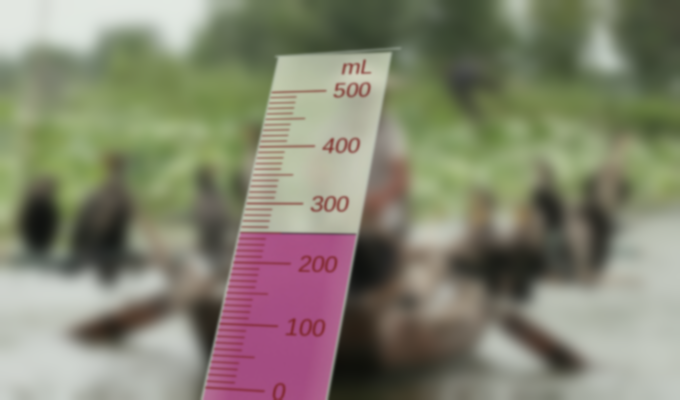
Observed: mL 250
